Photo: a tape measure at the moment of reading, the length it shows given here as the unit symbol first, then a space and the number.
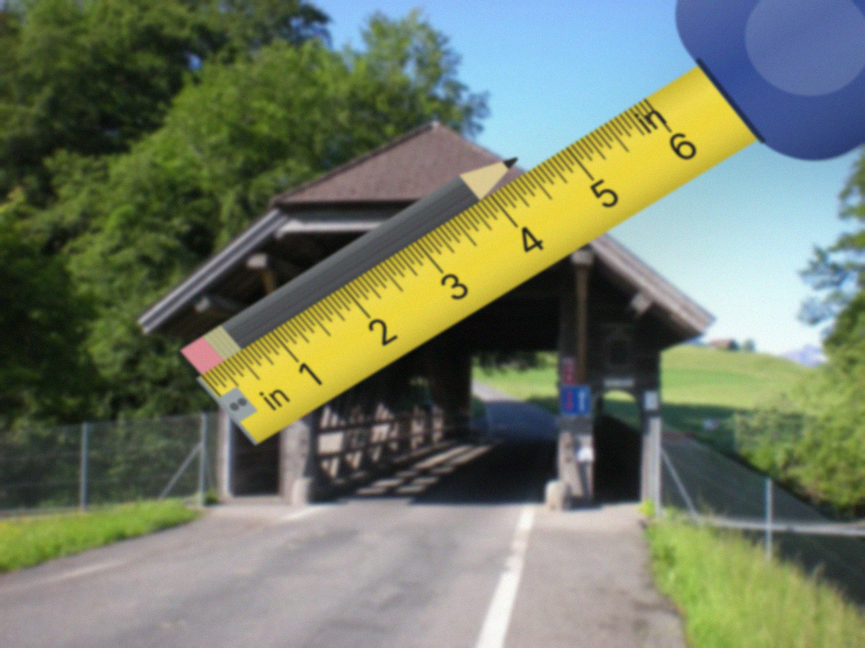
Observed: in 4.5
